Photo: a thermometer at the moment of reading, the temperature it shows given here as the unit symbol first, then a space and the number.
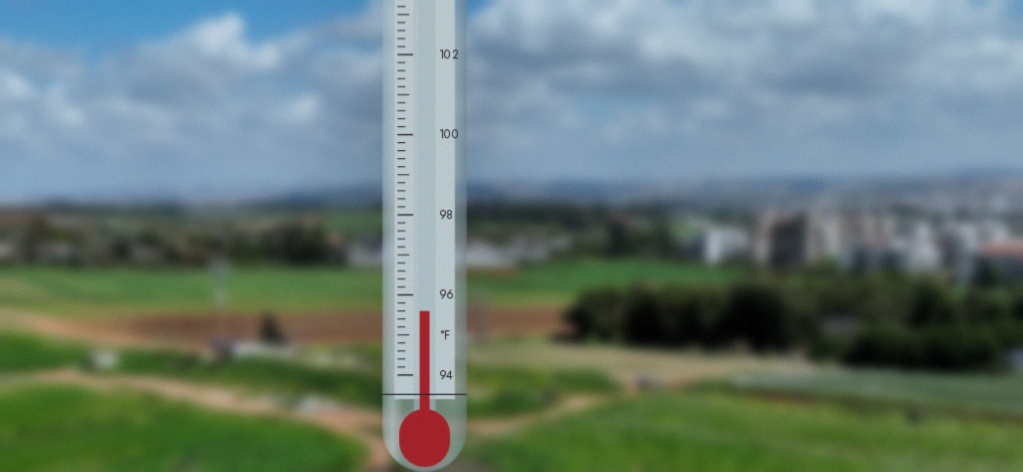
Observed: °F 95.6
